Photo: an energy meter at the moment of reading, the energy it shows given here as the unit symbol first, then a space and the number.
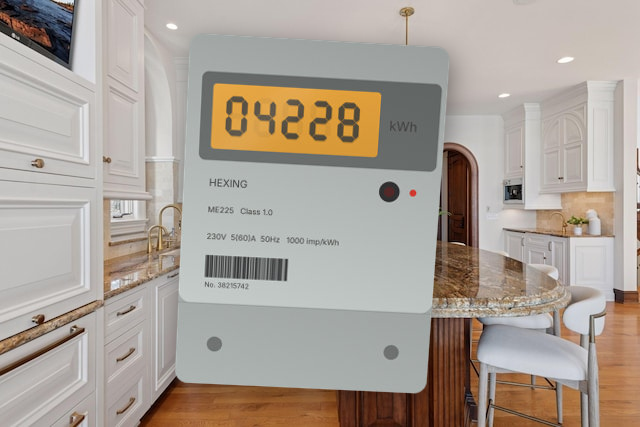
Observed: kWh 4228
